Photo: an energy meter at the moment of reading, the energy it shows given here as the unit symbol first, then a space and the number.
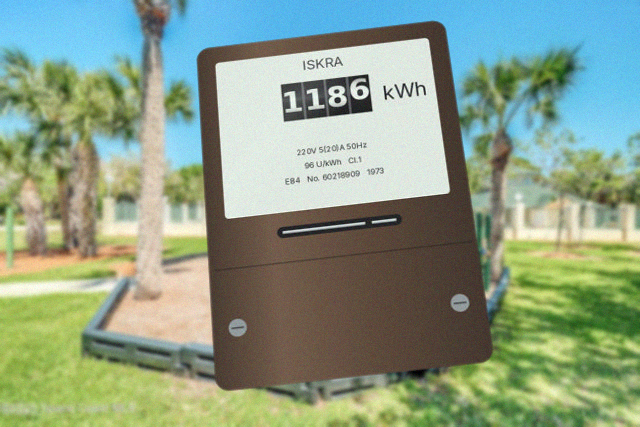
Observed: kWh 1186
